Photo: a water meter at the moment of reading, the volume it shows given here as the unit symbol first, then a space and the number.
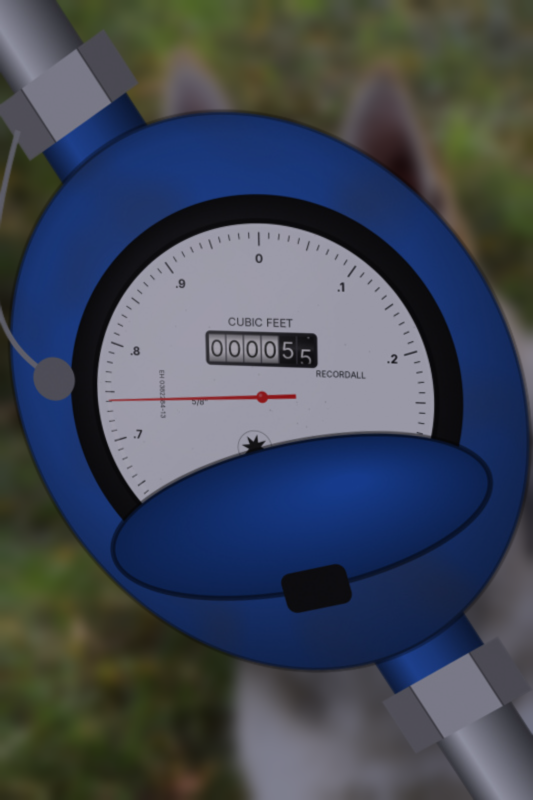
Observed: ft³ 54.74
